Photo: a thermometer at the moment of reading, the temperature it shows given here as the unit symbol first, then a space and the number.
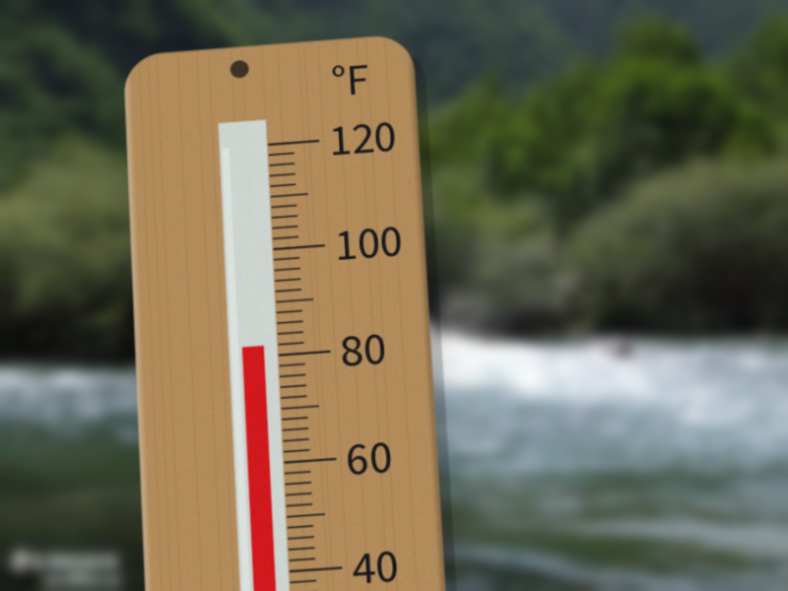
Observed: °F 82
